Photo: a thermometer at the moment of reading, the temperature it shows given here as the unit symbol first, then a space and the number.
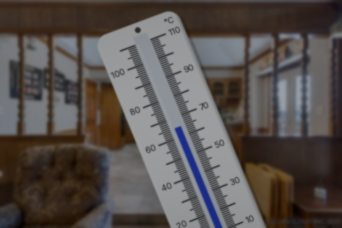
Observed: °C 65
